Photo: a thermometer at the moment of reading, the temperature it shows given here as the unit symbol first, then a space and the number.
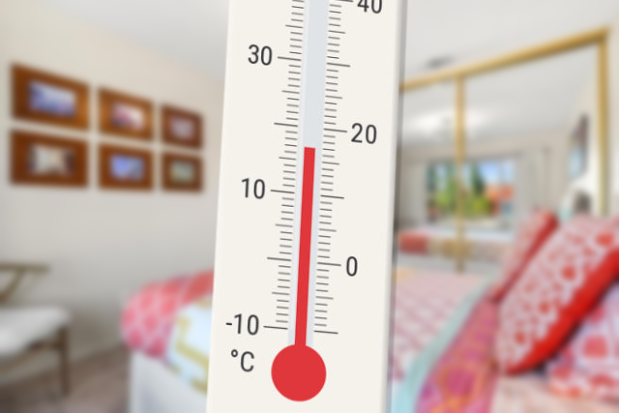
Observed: °C 17
